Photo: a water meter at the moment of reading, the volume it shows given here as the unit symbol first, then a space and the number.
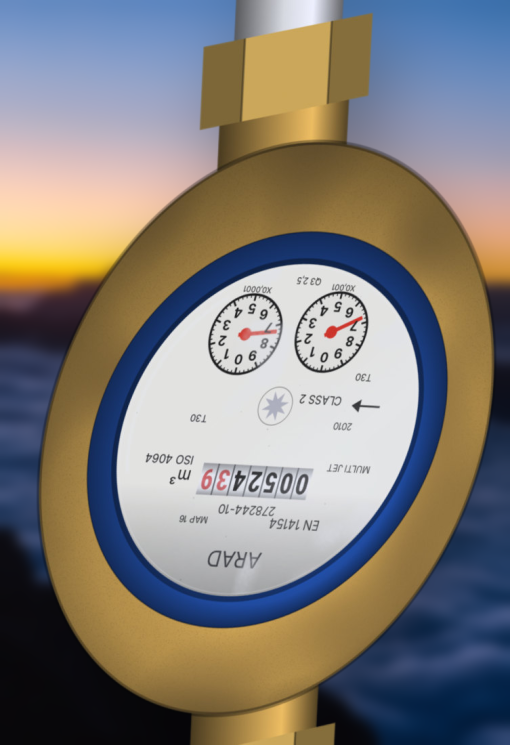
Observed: m³ 524.3967
